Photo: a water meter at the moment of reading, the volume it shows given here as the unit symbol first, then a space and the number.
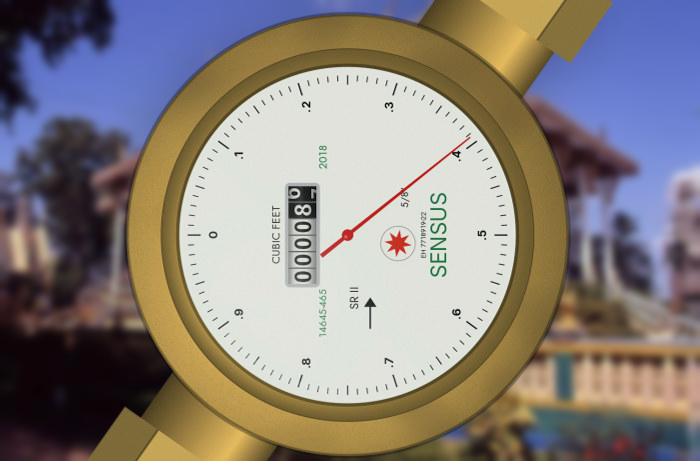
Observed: ft³ 86.39
